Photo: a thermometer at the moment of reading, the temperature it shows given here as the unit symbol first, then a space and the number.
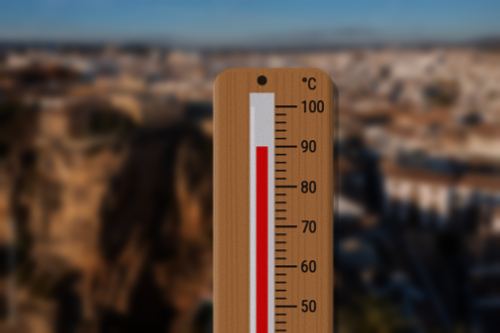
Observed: °C 90
